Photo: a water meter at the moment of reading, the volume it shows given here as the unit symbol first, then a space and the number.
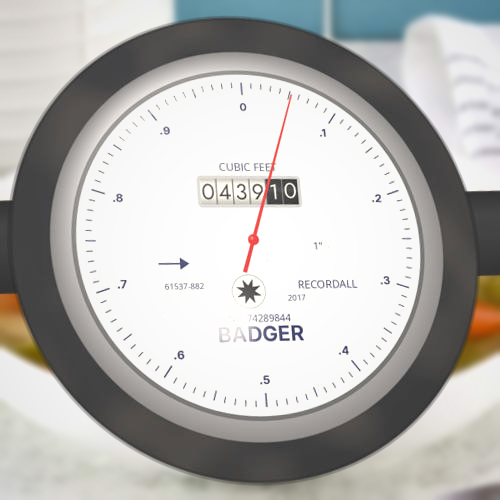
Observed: ft³ 43910.05
